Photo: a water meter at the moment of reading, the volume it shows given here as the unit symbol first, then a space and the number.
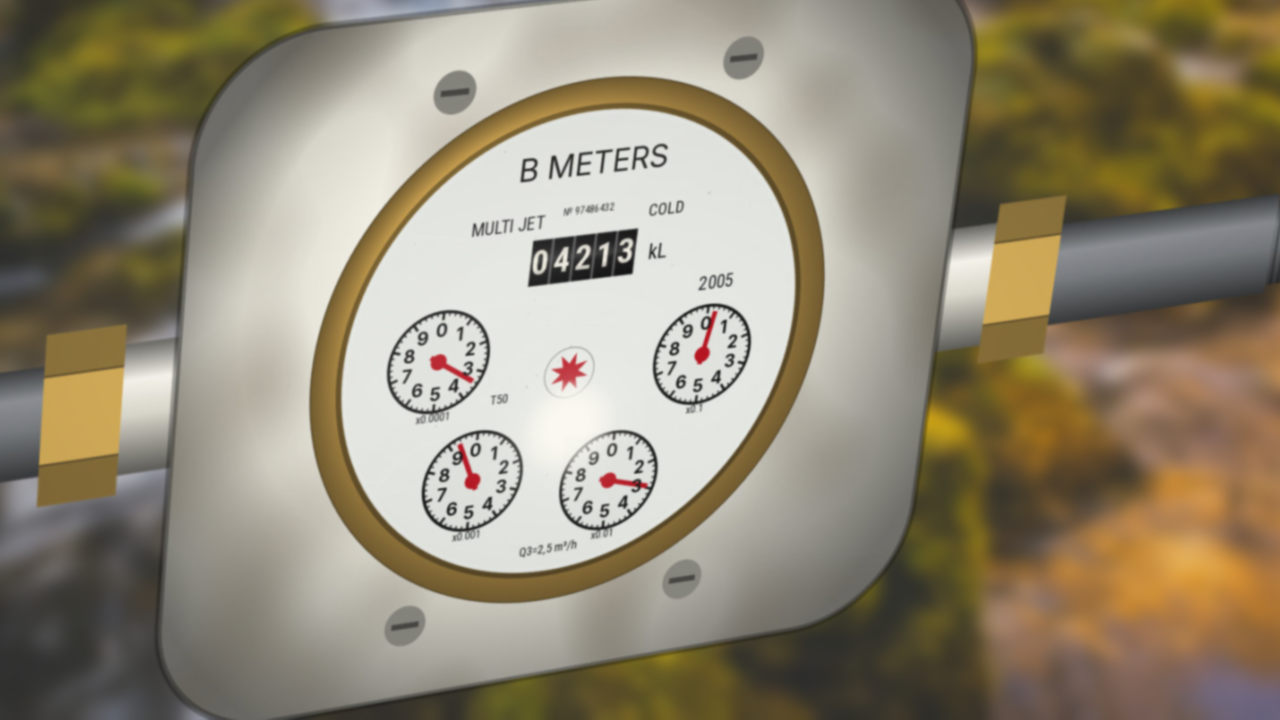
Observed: kL 4213.0293
